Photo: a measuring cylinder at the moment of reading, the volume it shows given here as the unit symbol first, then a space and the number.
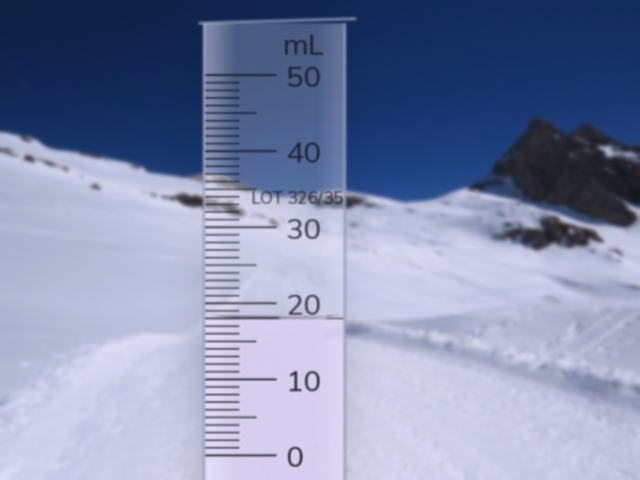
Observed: mL 18
